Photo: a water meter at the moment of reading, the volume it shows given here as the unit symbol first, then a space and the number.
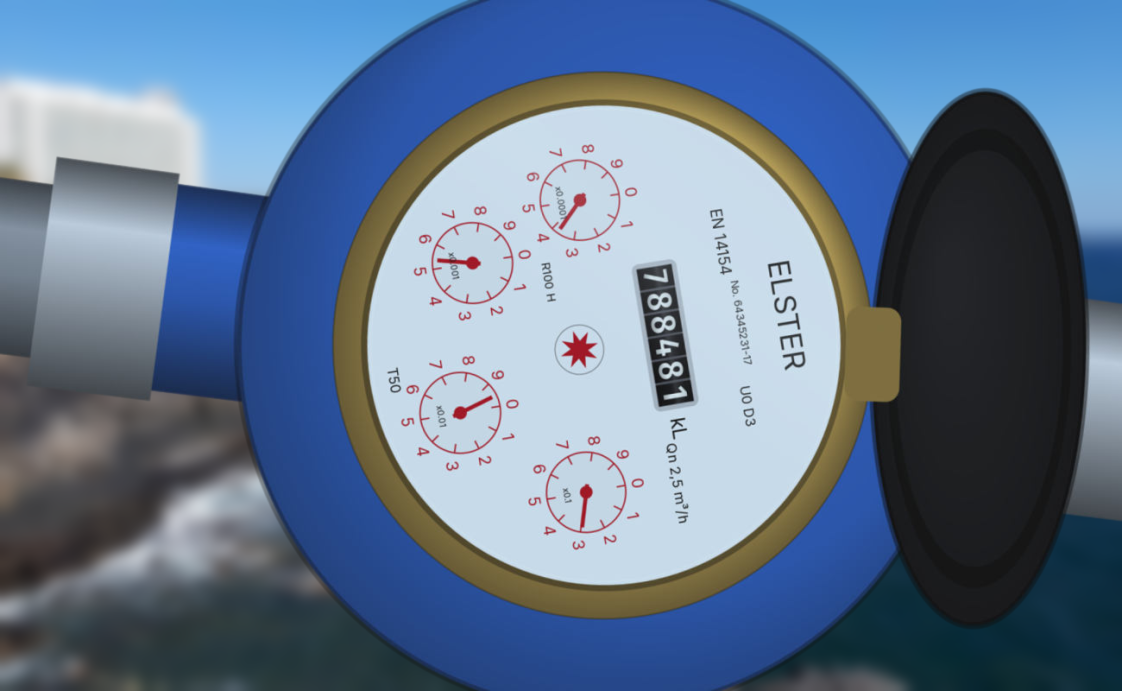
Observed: kL 788481.2953
